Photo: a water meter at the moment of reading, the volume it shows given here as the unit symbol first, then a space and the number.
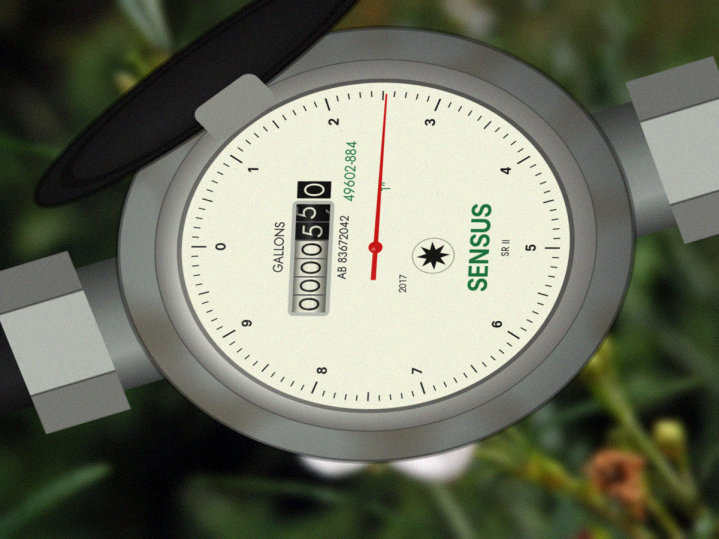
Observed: gal 552.5
